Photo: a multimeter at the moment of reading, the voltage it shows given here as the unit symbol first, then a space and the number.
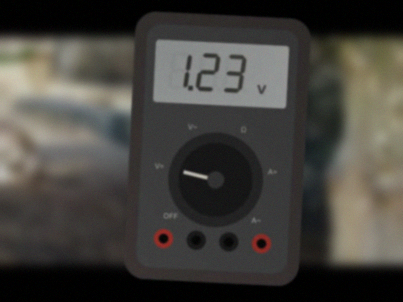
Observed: V 1.23
